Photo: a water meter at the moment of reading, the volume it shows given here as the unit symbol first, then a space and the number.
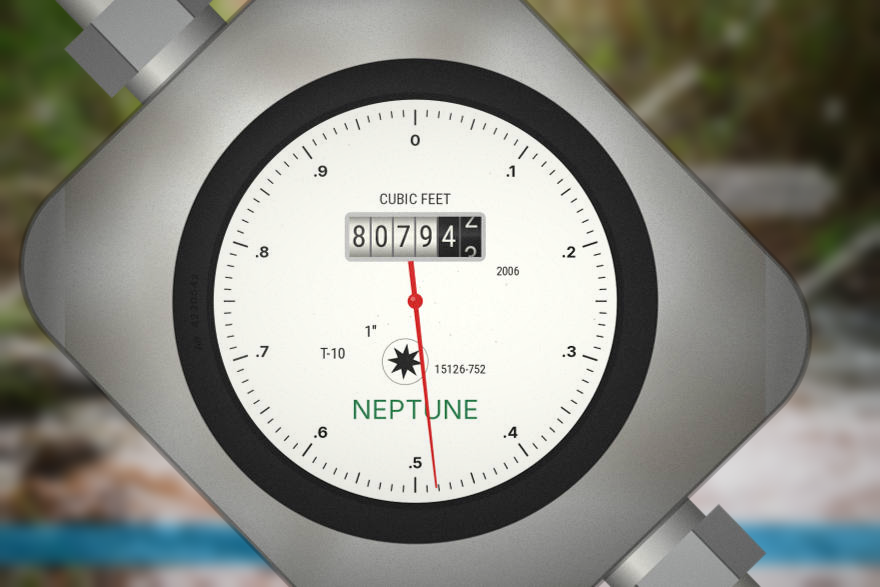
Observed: ft³ 807942.48
